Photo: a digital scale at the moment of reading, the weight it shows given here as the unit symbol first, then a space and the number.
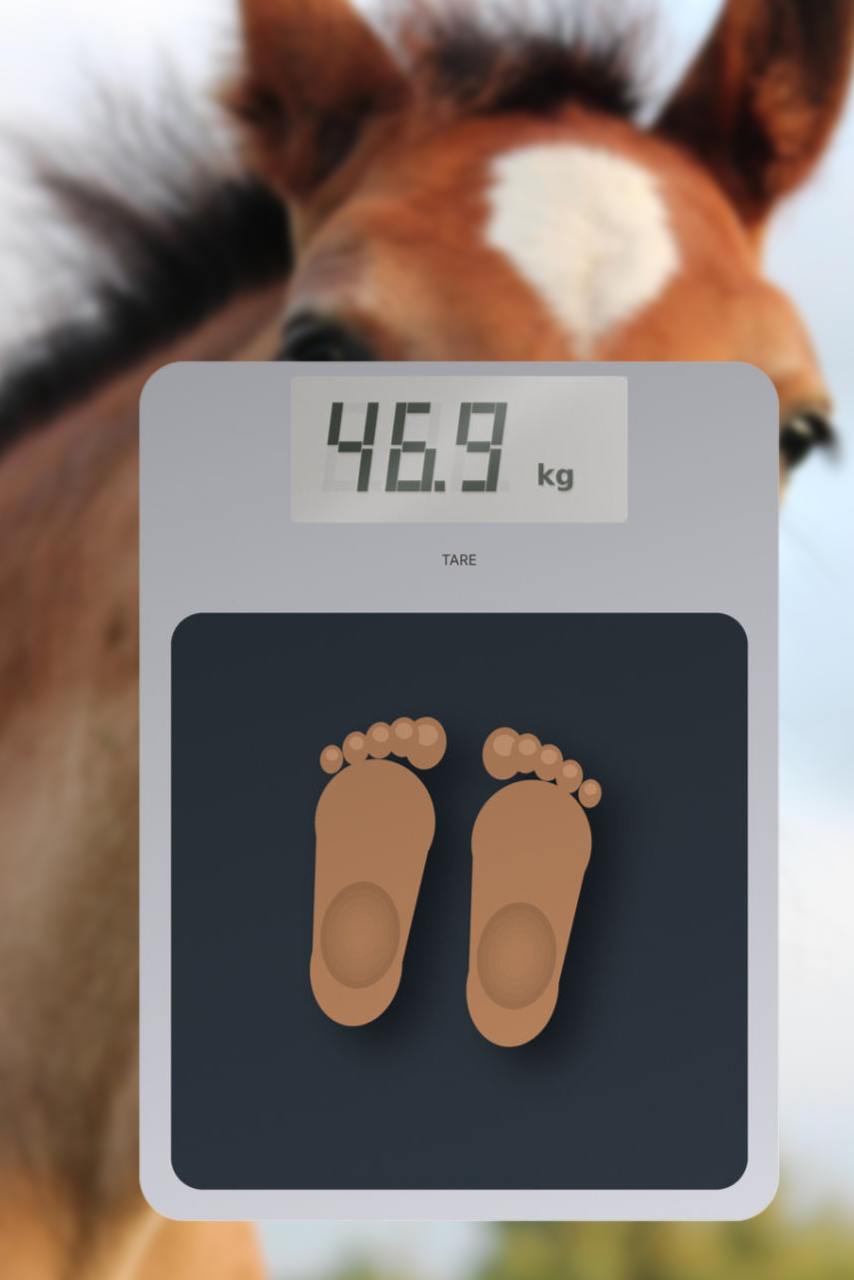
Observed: kg 46.9
